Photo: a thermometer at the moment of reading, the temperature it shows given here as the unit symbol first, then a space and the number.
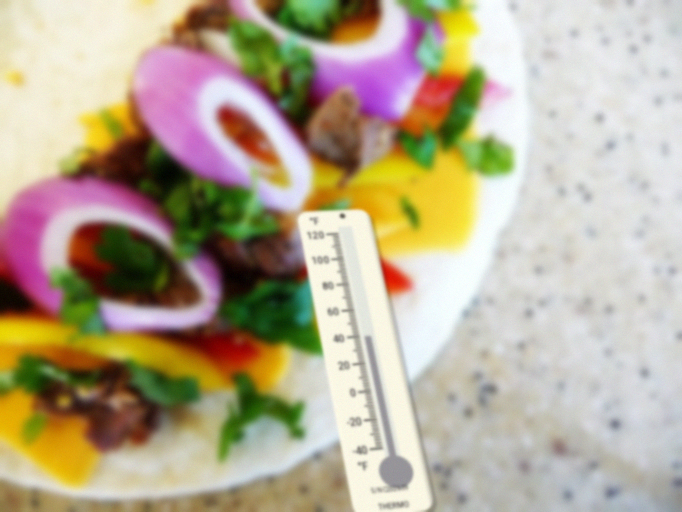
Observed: °F 40
